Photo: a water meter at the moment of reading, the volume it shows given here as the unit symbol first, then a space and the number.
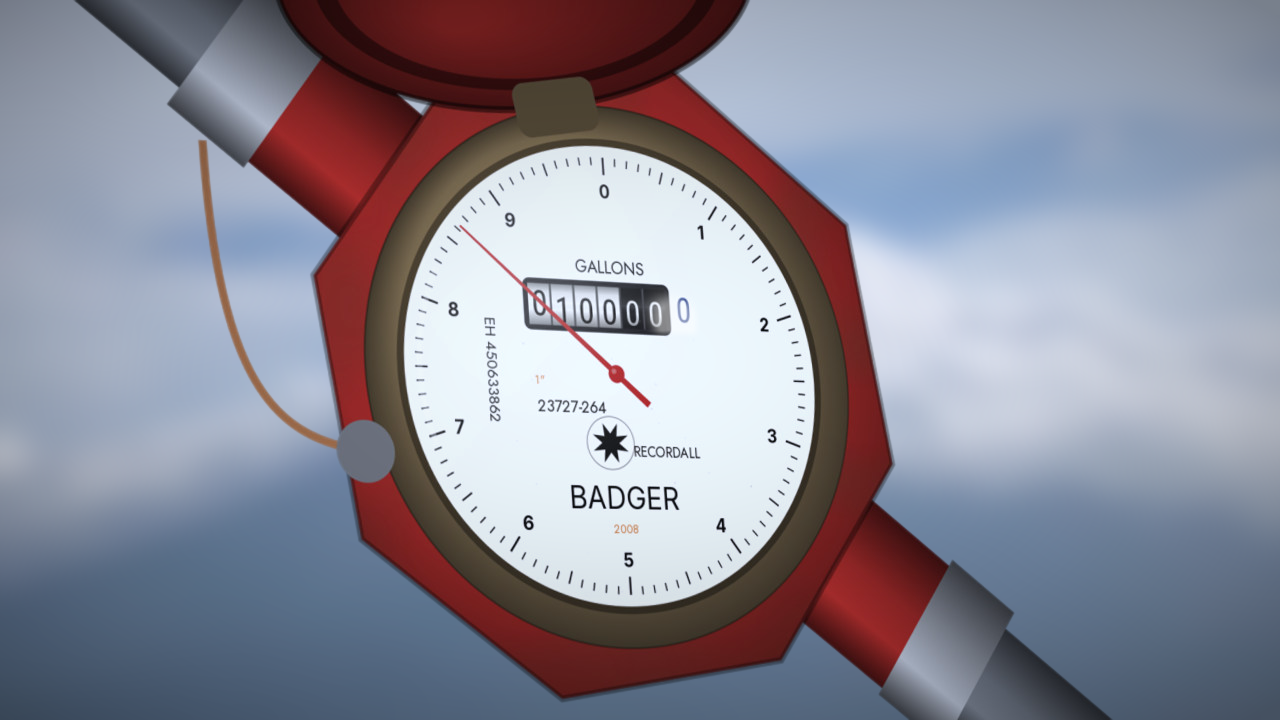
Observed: gal 99998.6
